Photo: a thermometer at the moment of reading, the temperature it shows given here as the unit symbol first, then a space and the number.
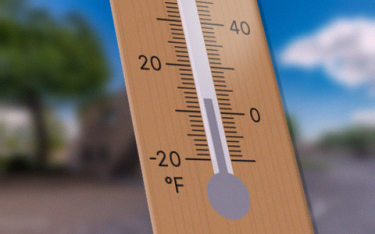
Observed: °F 6
